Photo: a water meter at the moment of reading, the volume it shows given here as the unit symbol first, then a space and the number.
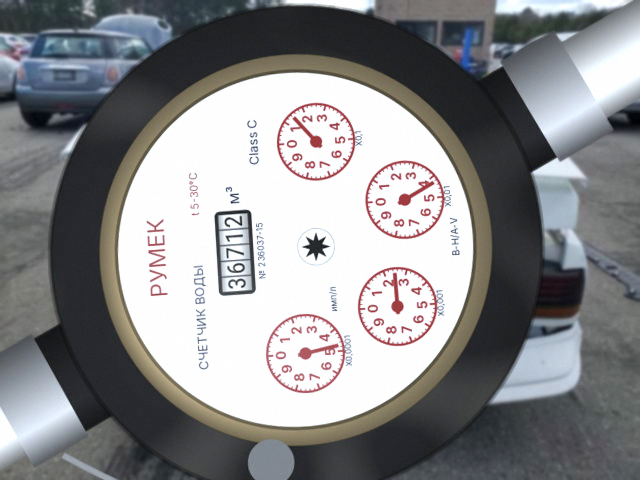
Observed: m³ 36712.1424
